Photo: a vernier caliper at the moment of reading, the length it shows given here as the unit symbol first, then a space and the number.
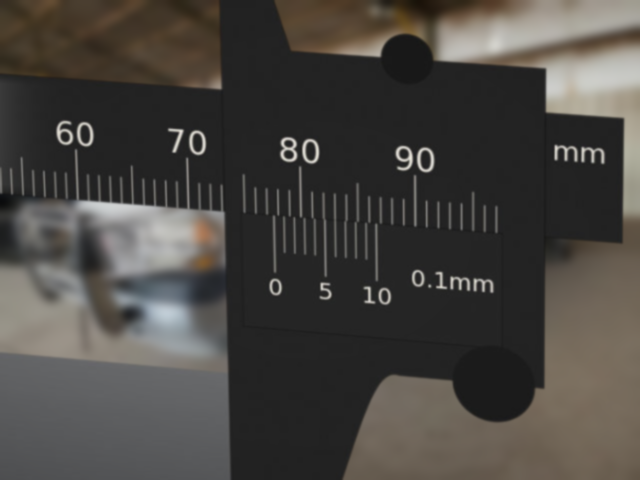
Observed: mm 77.6
